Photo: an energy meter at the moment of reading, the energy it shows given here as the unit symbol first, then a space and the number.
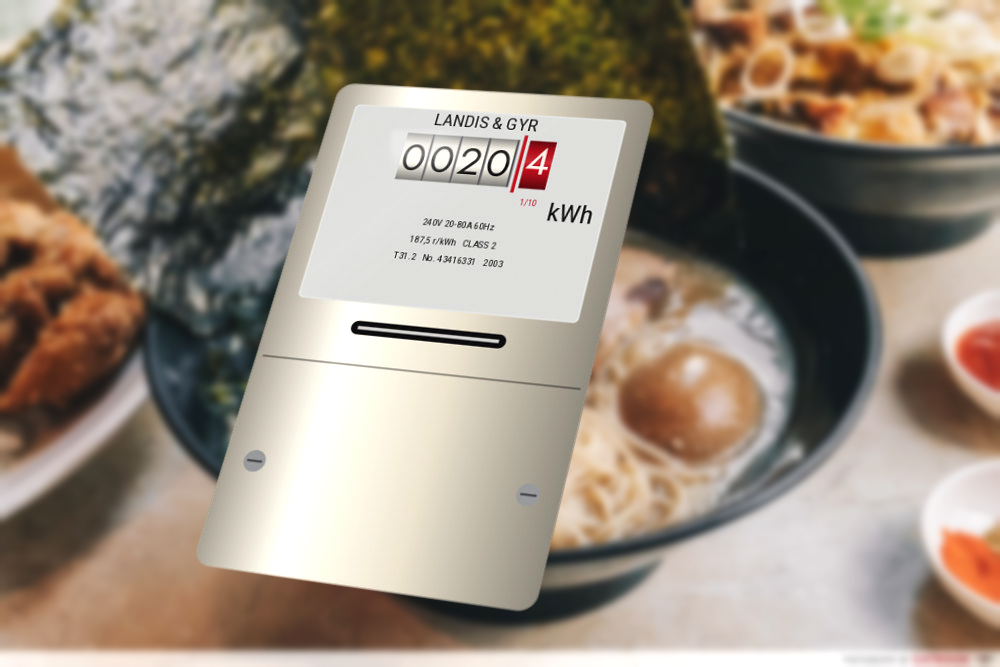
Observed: kWh 20.4
